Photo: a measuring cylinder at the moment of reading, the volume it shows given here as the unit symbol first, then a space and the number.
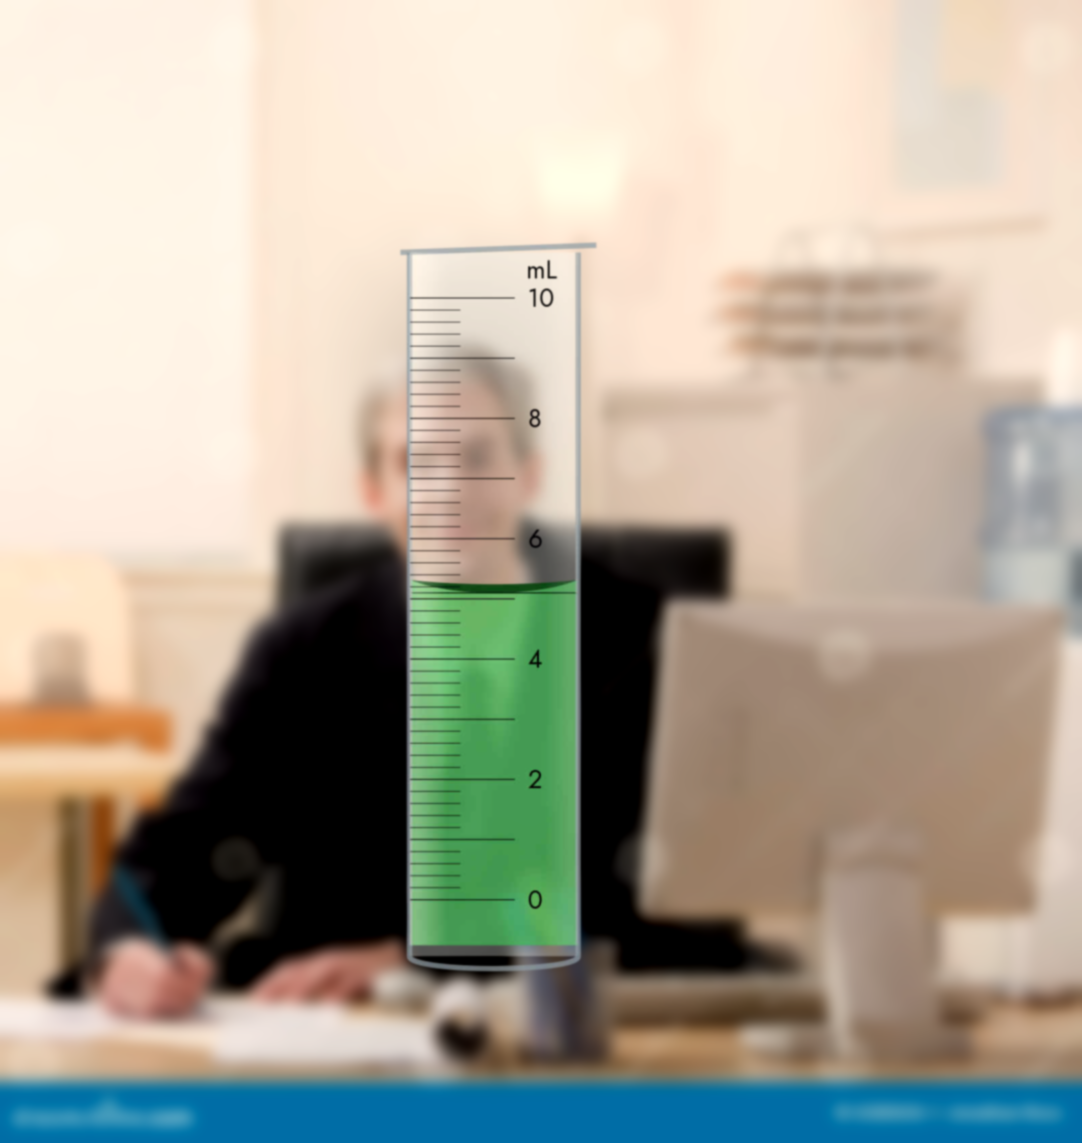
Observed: mL 5.1
